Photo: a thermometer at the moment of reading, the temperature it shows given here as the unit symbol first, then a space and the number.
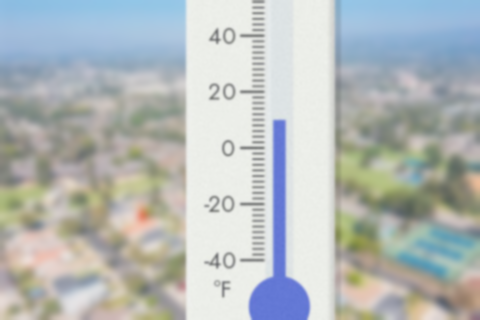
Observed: °F 10
